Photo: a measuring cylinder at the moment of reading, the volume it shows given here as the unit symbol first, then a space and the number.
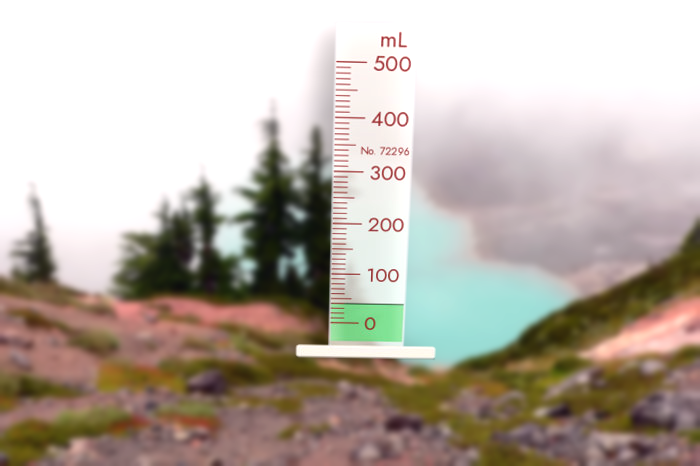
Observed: mL 40
